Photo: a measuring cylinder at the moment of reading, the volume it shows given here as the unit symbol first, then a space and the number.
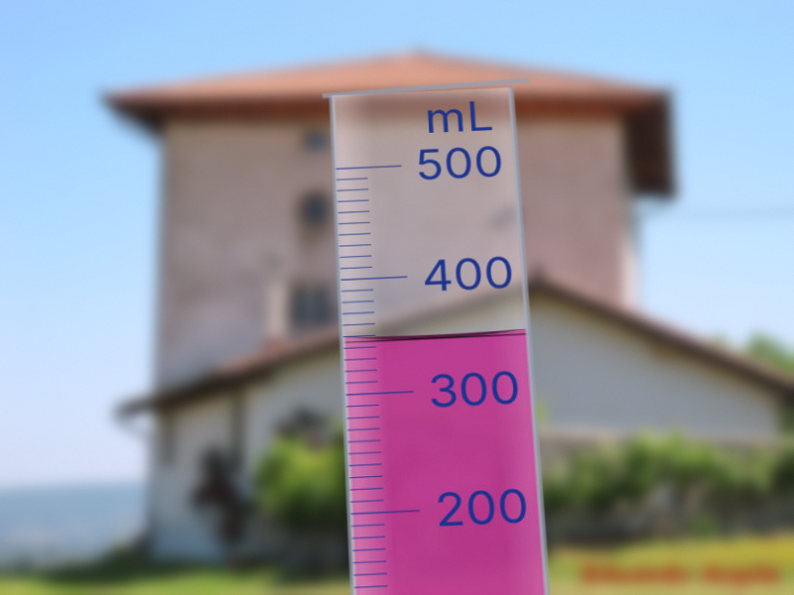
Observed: mL 345
